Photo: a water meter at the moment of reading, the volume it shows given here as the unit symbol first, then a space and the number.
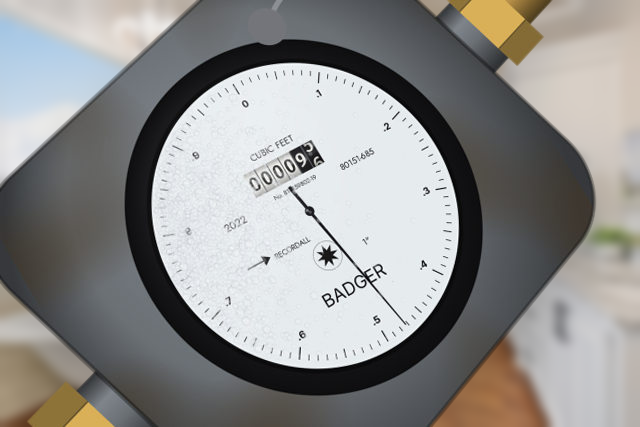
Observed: ft³ 95.47
